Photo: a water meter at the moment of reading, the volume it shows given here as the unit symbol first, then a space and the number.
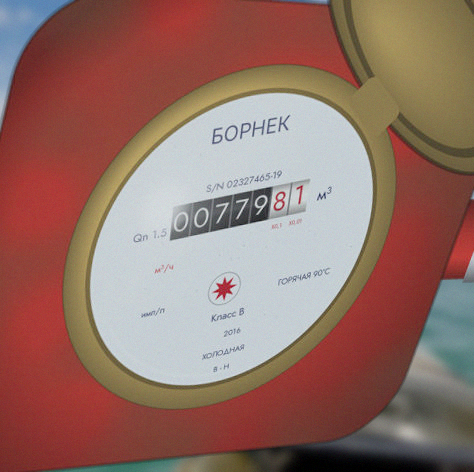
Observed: m³ 779.81
